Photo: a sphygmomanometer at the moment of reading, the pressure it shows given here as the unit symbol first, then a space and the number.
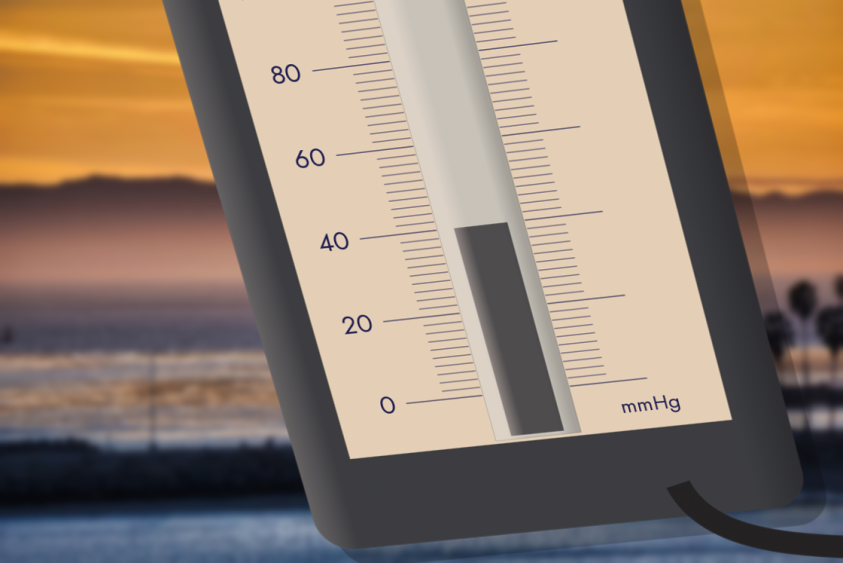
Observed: mmHg 40
